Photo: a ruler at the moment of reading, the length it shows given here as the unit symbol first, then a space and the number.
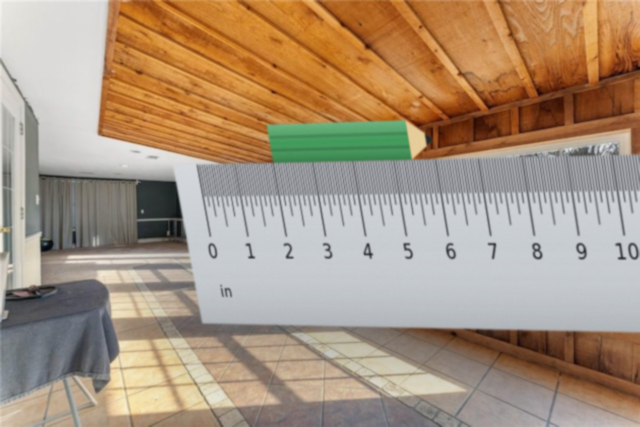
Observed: in 4
